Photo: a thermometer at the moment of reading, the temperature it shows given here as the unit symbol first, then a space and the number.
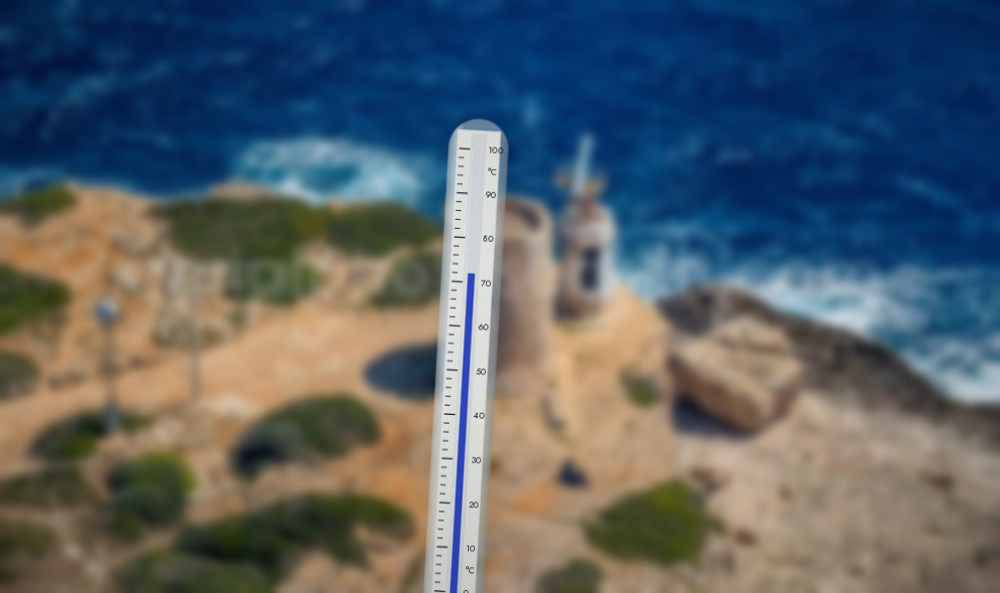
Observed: °C 72
